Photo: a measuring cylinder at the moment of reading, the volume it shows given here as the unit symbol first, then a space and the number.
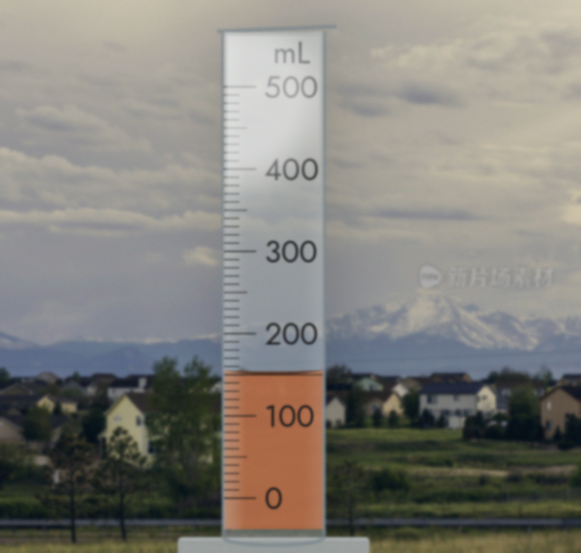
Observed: mL 150
